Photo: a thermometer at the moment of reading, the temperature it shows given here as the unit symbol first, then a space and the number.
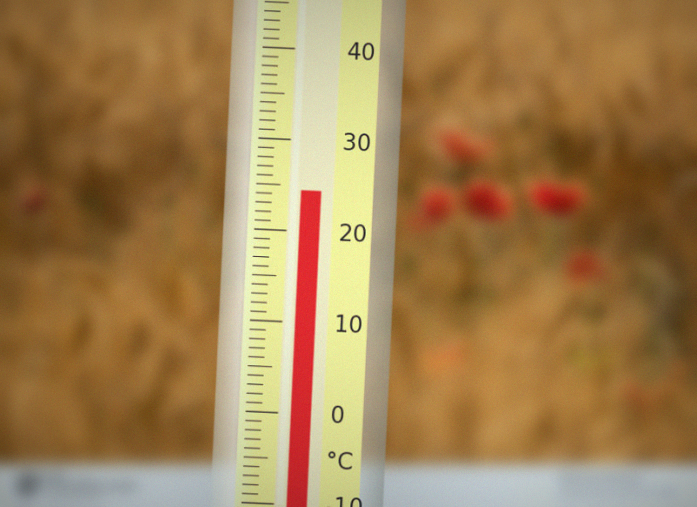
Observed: °C 24.5
